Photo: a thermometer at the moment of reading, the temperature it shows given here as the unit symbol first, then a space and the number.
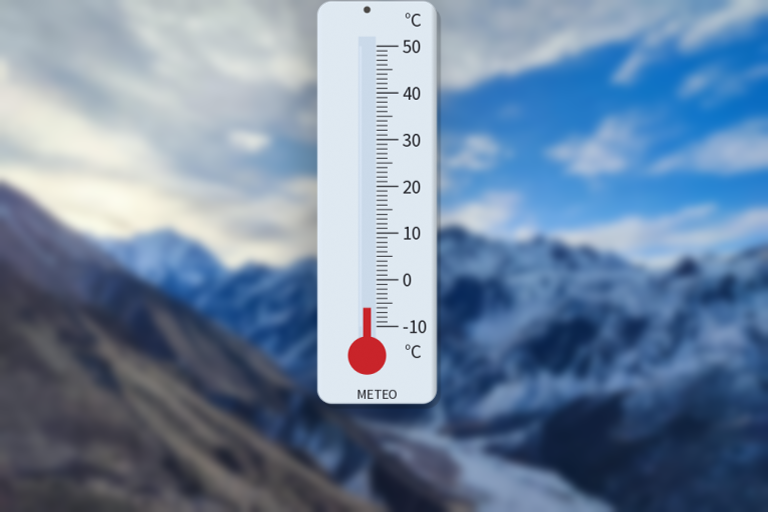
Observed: °C -6
